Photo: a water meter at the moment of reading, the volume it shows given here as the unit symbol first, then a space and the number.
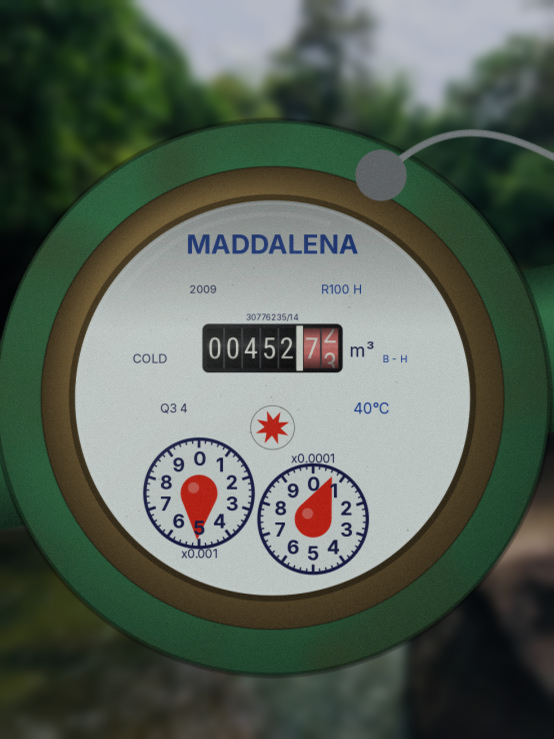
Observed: m³ 452.7250
